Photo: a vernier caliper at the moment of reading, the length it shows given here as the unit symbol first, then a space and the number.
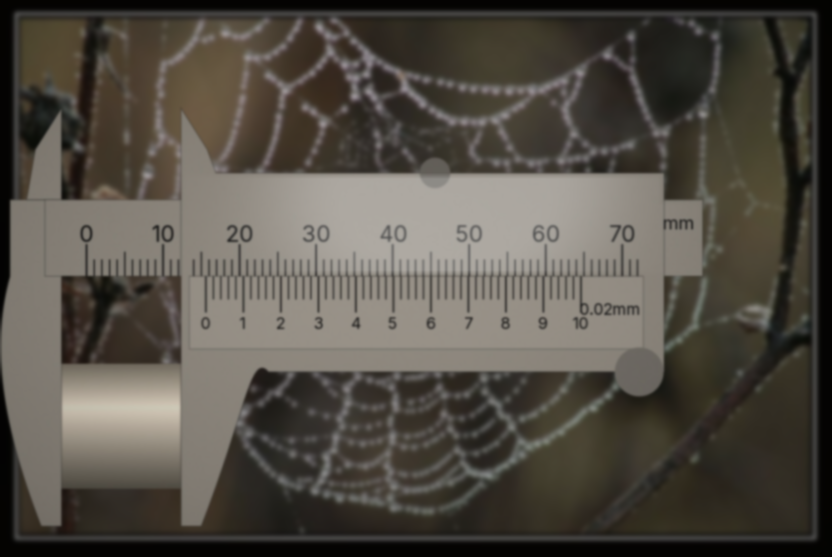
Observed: mm 15.6
